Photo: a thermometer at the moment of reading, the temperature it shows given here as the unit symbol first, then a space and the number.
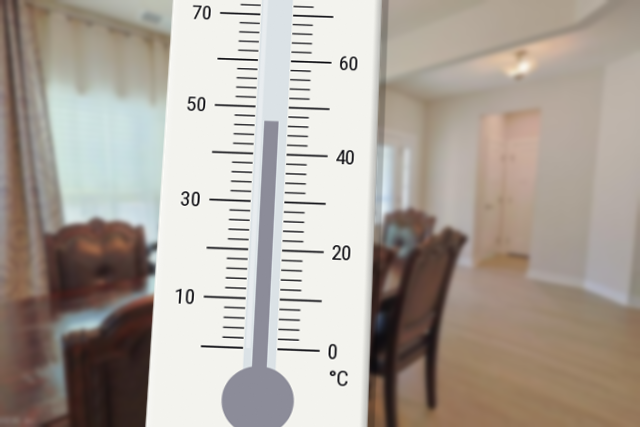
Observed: °C 47
